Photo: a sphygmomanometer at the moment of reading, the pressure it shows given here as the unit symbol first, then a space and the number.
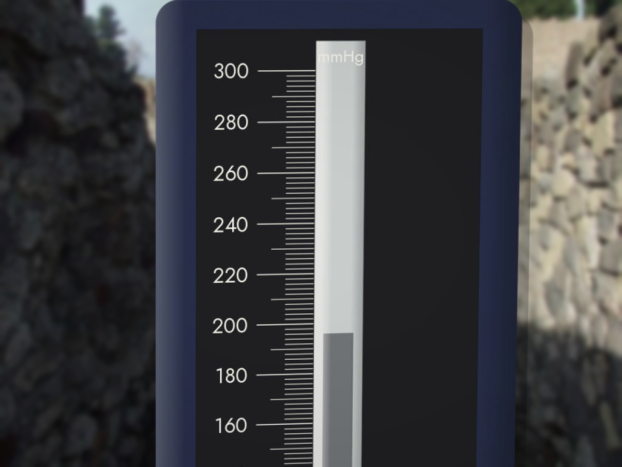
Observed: mmHg 196
